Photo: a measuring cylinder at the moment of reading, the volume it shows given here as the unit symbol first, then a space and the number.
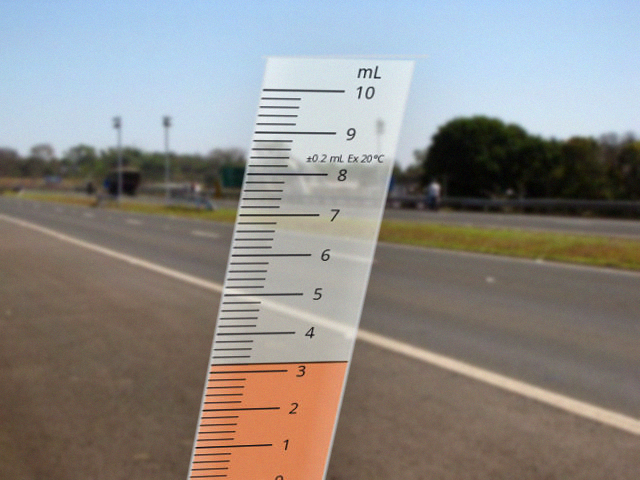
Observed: mL 3.2
